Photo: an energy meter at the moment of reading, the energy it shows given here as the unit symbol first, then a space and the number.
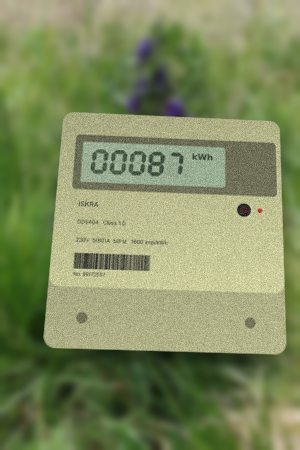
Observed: kWh 87
